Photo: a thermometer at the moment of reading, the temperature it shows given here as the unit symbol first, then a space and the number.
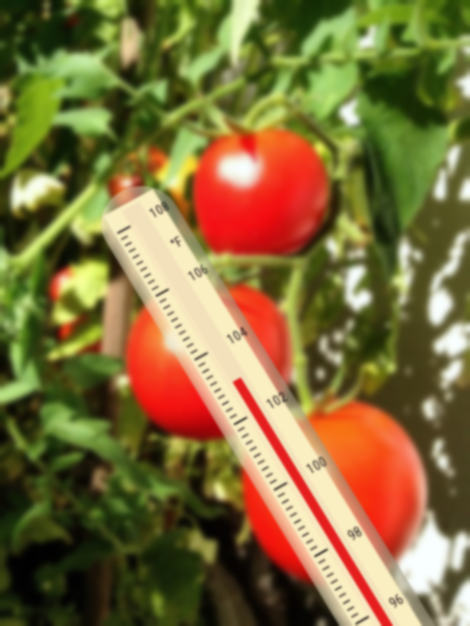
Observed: °F 103
